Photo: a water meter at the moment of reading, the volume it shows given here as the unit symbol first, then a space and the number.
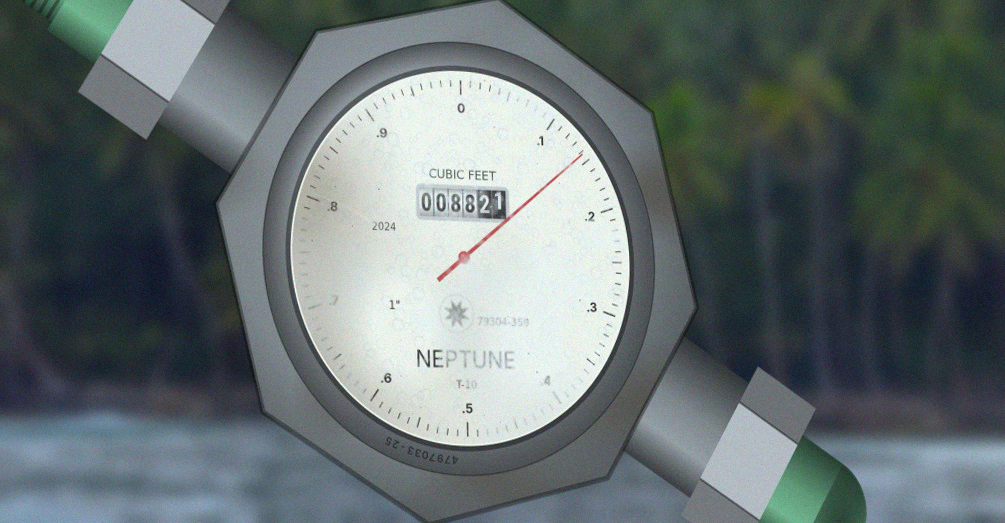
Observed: ft³ 8821.14
